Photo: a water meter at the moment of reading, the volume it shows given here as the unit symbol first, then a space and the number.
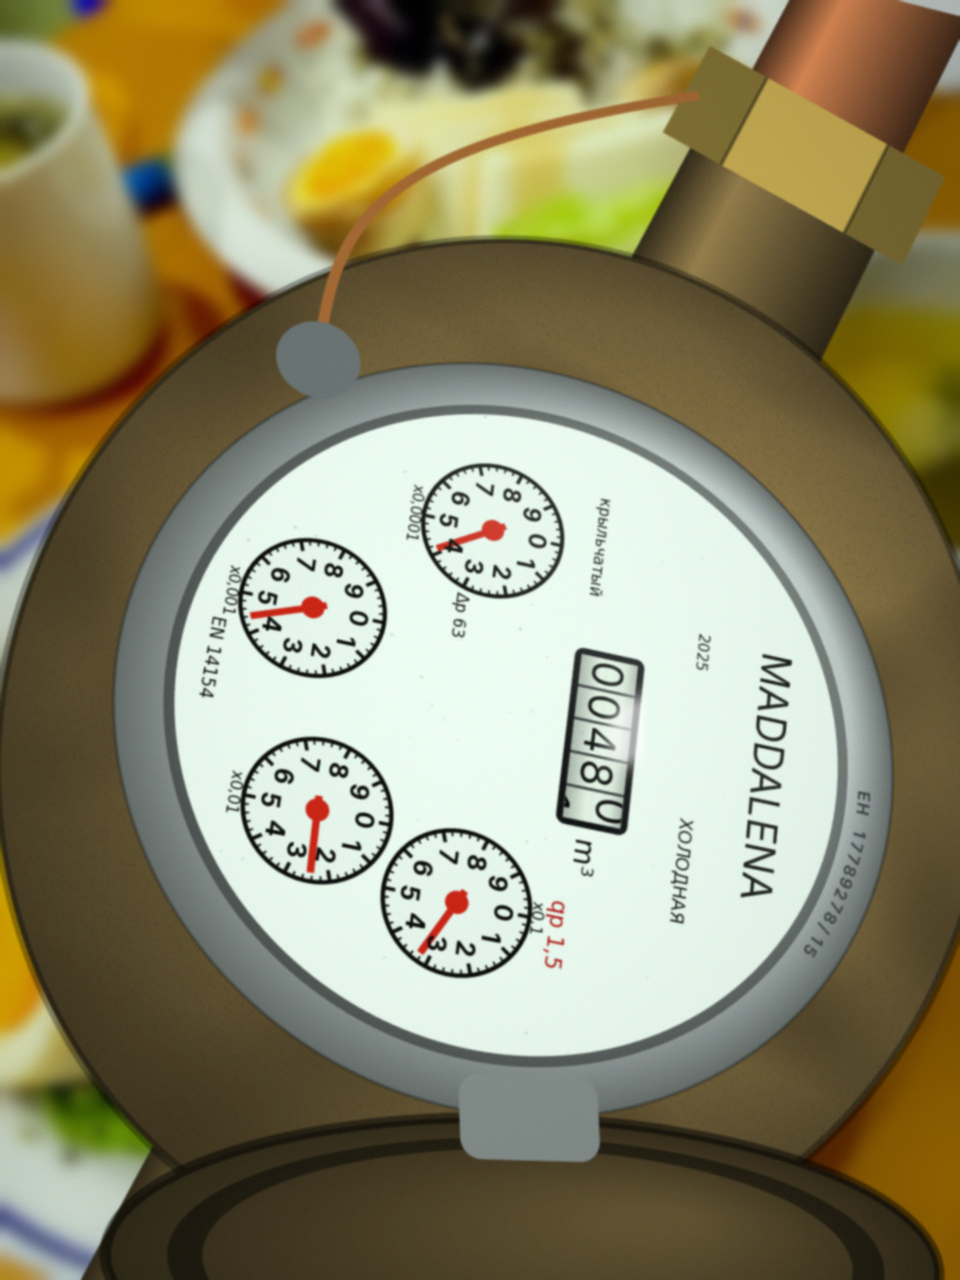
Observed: m³ 480.3244
